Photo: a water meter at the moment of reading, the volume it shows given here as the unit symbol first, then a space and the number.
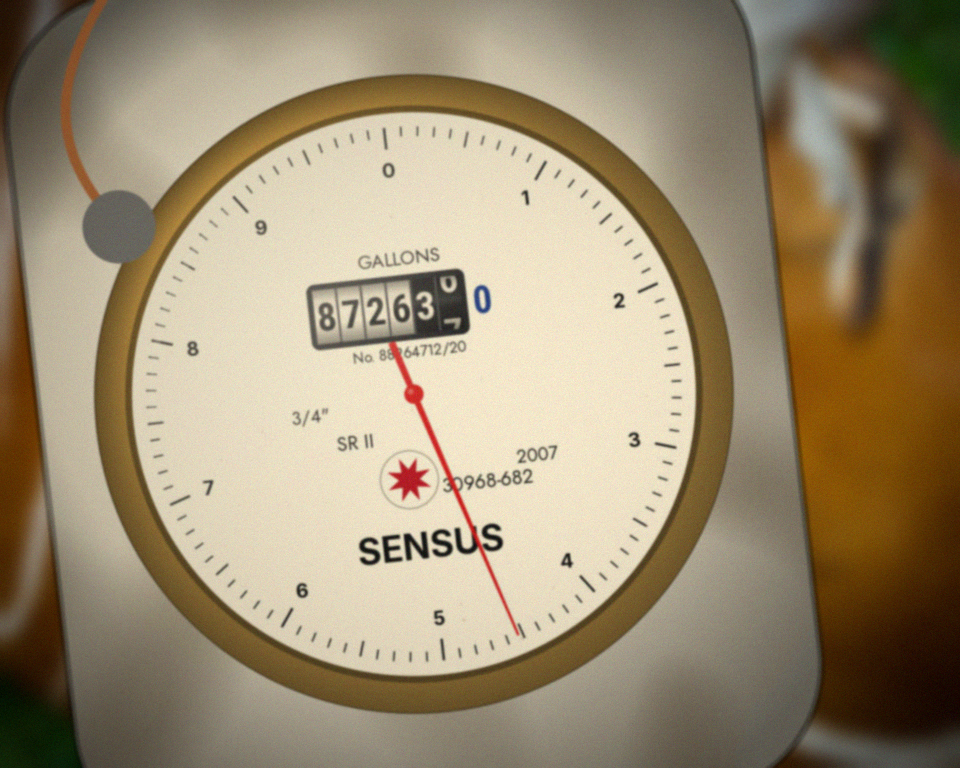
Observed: gal 8726364.5
